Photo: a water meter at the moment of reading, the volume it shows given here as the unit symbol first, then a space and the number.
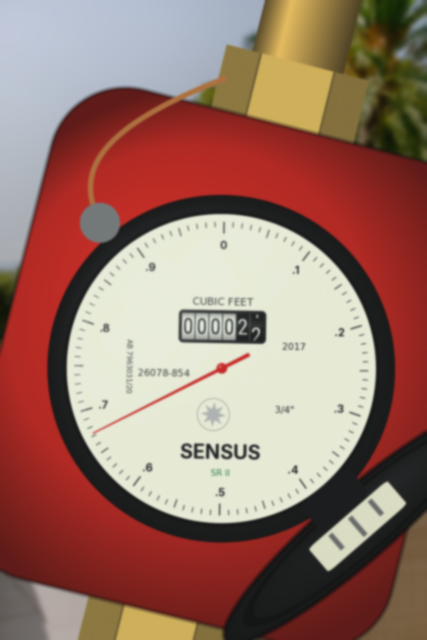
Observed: ft³ 21.67
